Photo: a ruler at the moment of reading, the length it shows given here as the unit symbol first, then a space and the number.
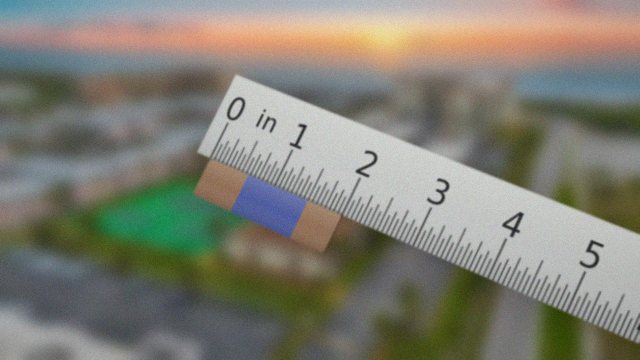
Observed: in 2
